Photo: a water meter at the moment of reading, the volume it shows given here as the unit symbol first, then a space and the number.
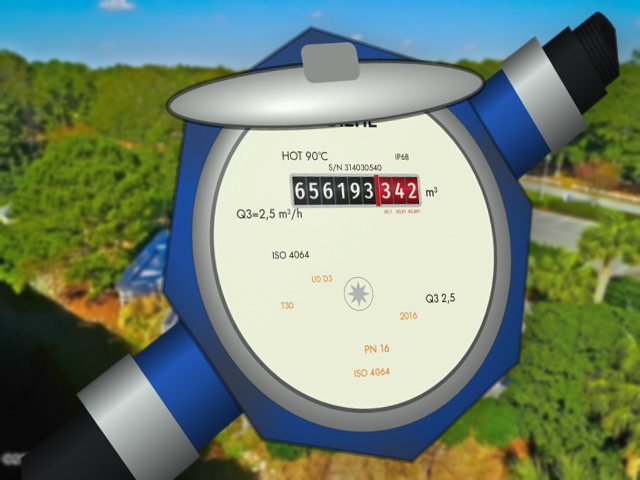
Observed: m³ 656193.342
